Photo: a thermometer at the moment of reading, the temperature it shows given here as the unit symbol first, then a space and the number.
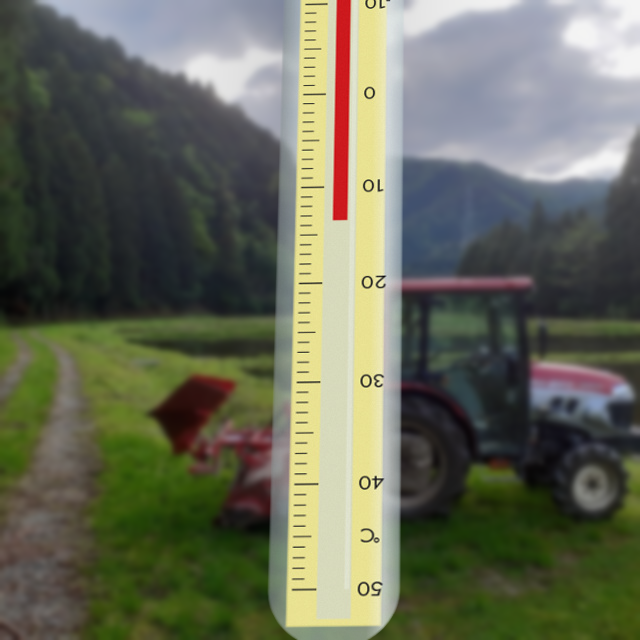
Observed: °C 13.5
